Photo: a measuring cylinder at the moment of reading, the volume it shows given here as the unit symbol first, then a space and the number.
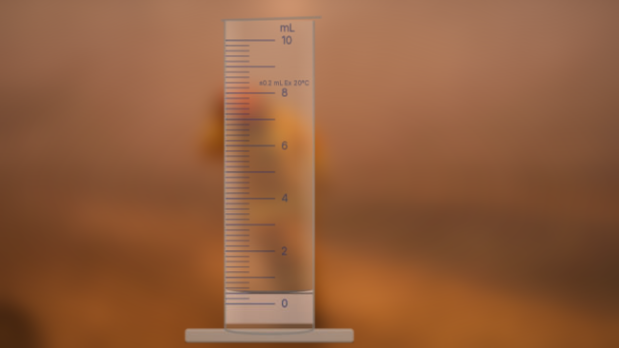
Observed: mL 0.4
